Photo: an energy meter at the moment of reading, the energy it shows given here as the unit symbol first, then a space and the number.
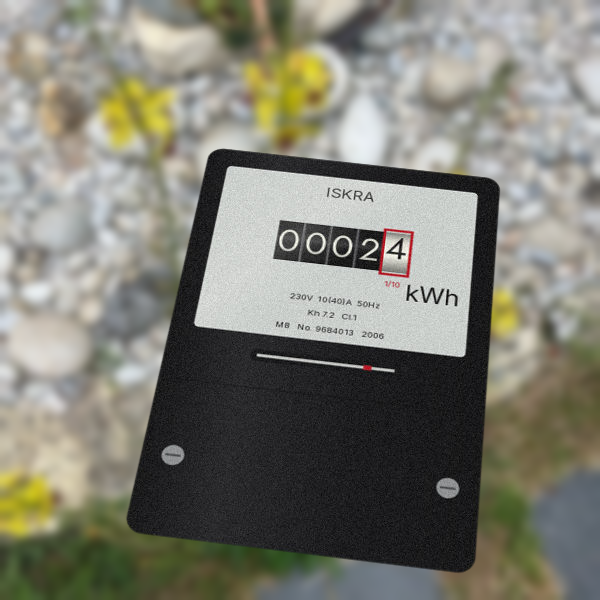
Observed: kWh 2.4
